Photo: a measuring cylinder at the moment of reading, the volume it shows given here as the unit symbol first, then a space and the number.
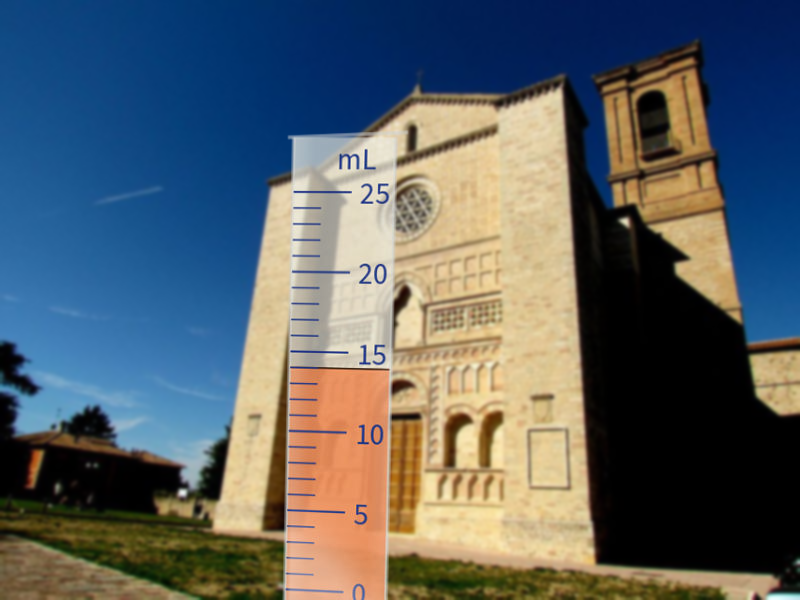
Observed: mL 14
